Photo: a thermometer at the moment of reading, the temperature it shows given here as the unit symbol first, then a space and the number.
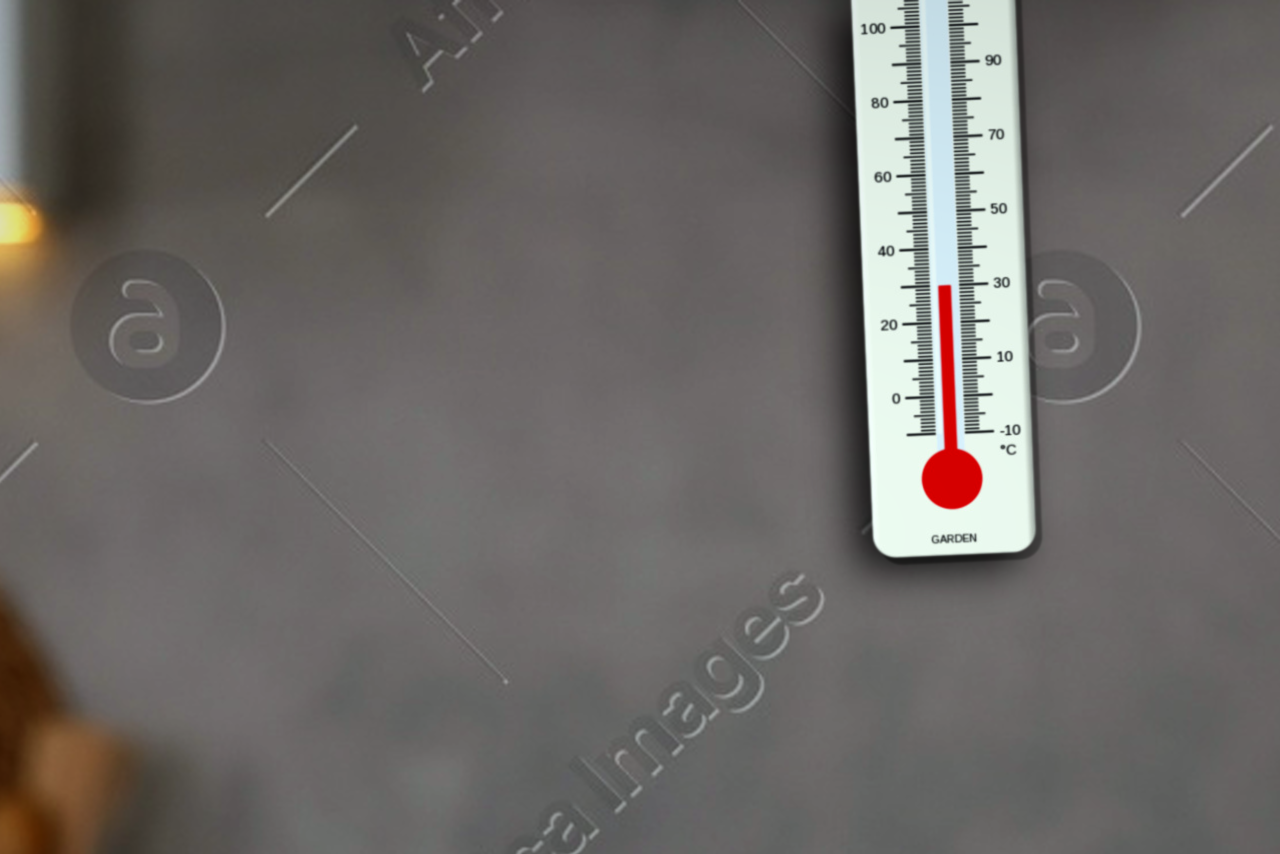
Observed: °C 30
